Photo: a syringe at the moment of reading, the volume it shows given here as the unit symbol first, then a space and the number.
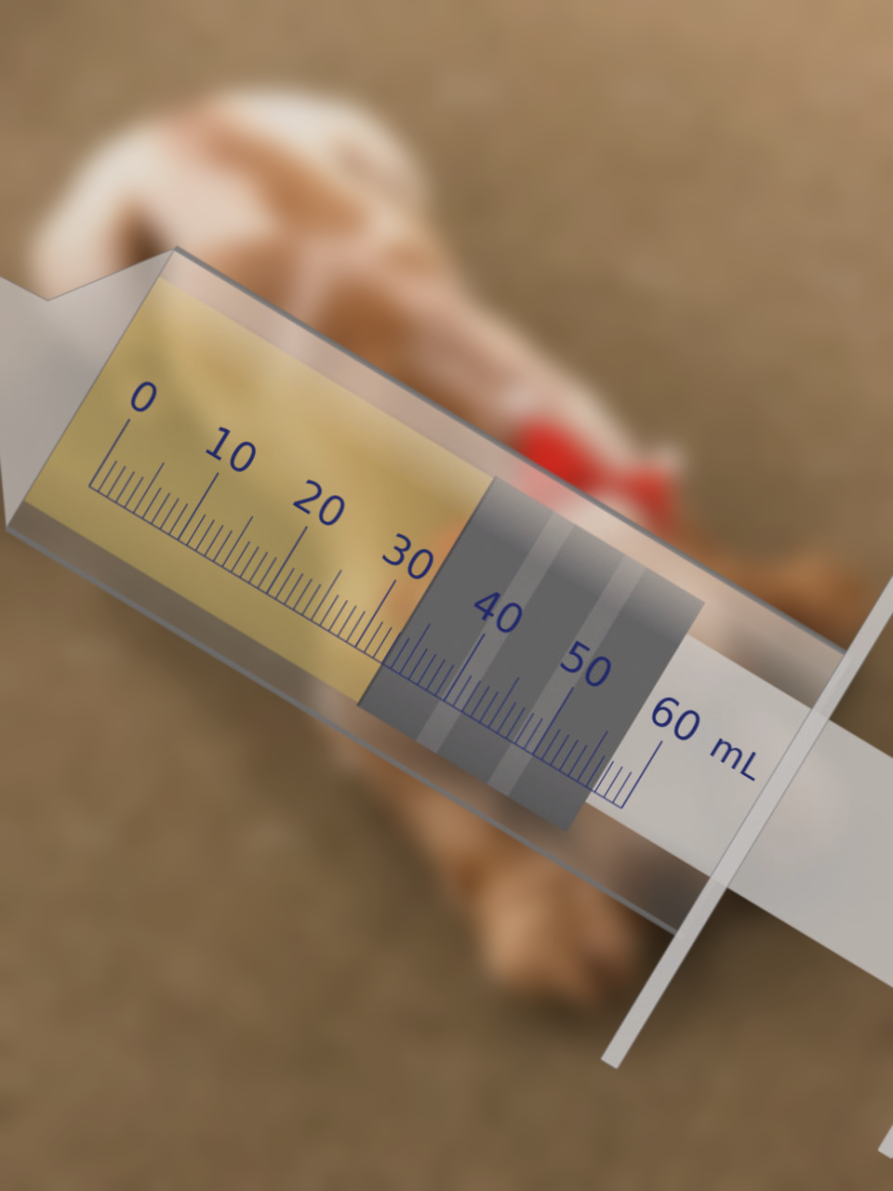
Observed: mL 33
